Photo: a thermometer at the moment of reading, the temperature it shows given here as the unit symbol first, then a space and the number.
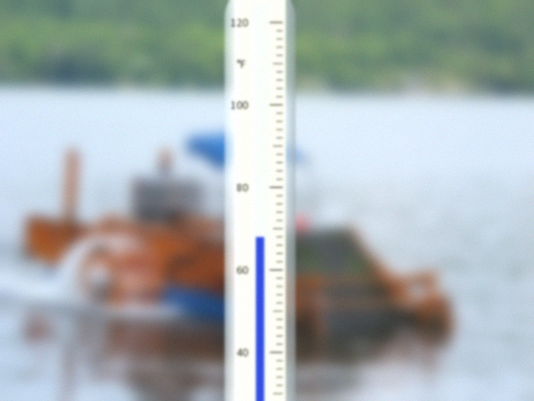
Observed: °F 68
